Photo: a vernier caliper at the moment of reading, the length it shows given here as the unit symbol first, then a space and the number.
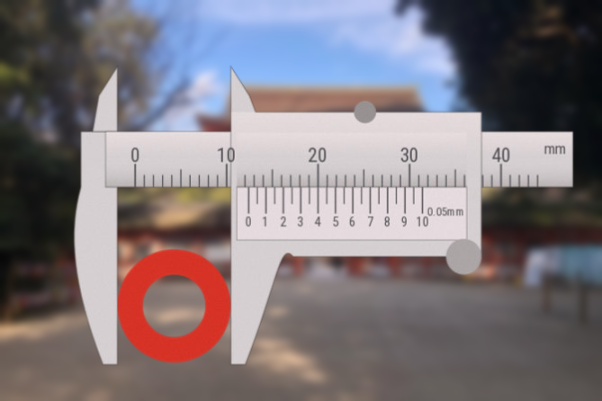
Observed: mm 12.4
